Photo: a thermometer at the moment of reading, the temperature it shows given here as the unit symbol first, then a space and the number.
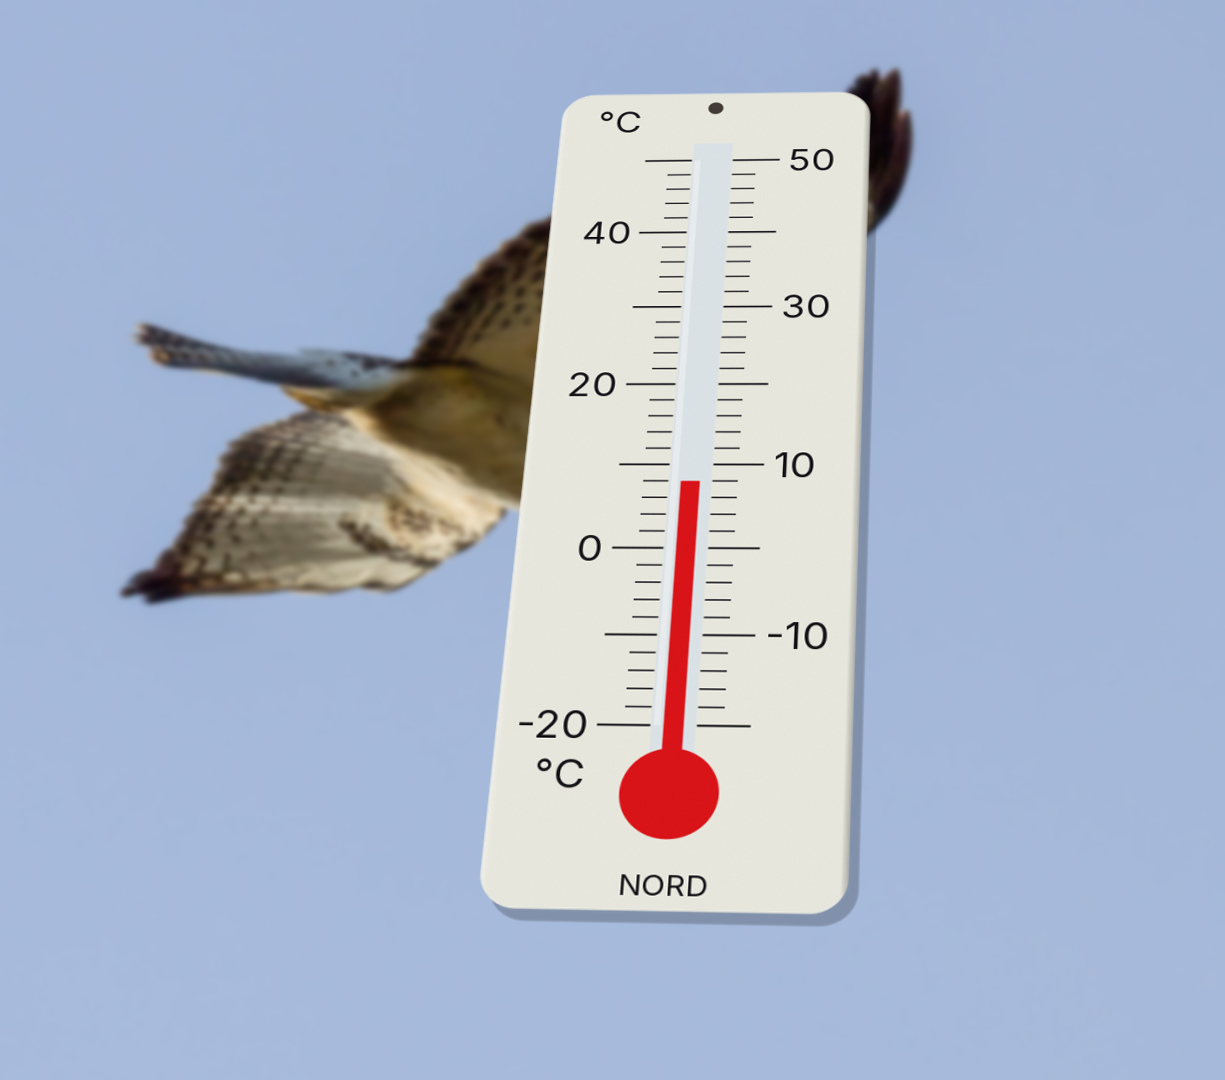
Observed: °C 8
